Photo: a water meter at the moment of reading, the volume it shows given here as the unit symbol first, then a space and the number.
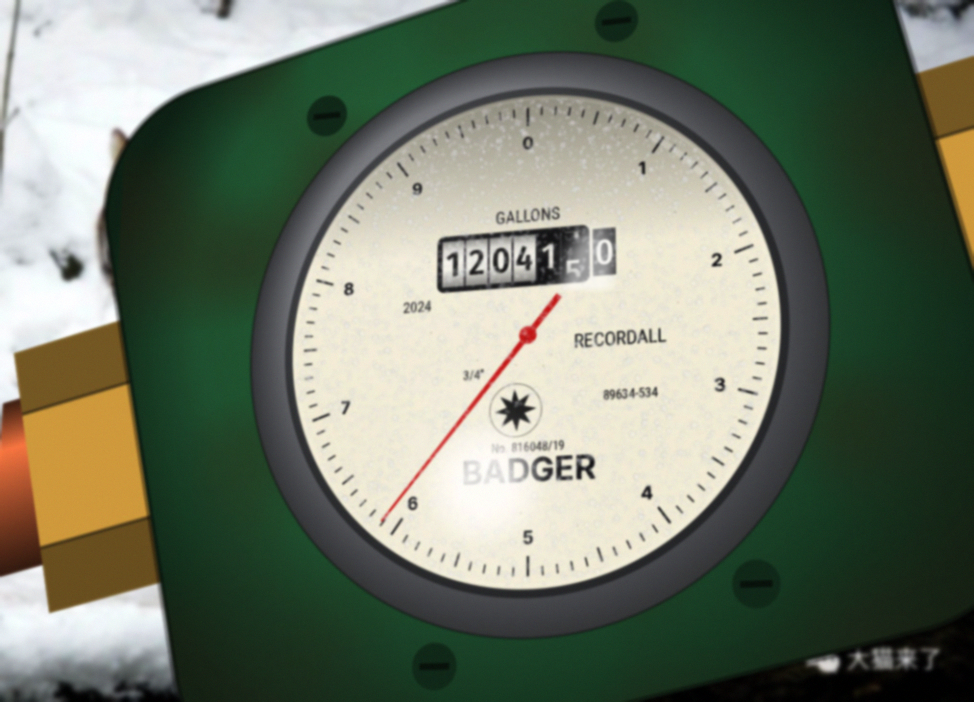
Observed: gal 1204146.1
